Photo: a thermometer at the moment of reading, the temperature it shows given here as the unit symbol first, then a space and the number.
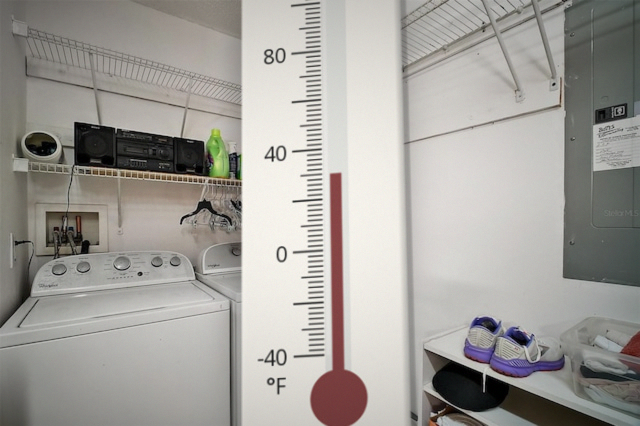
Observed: °F 30
